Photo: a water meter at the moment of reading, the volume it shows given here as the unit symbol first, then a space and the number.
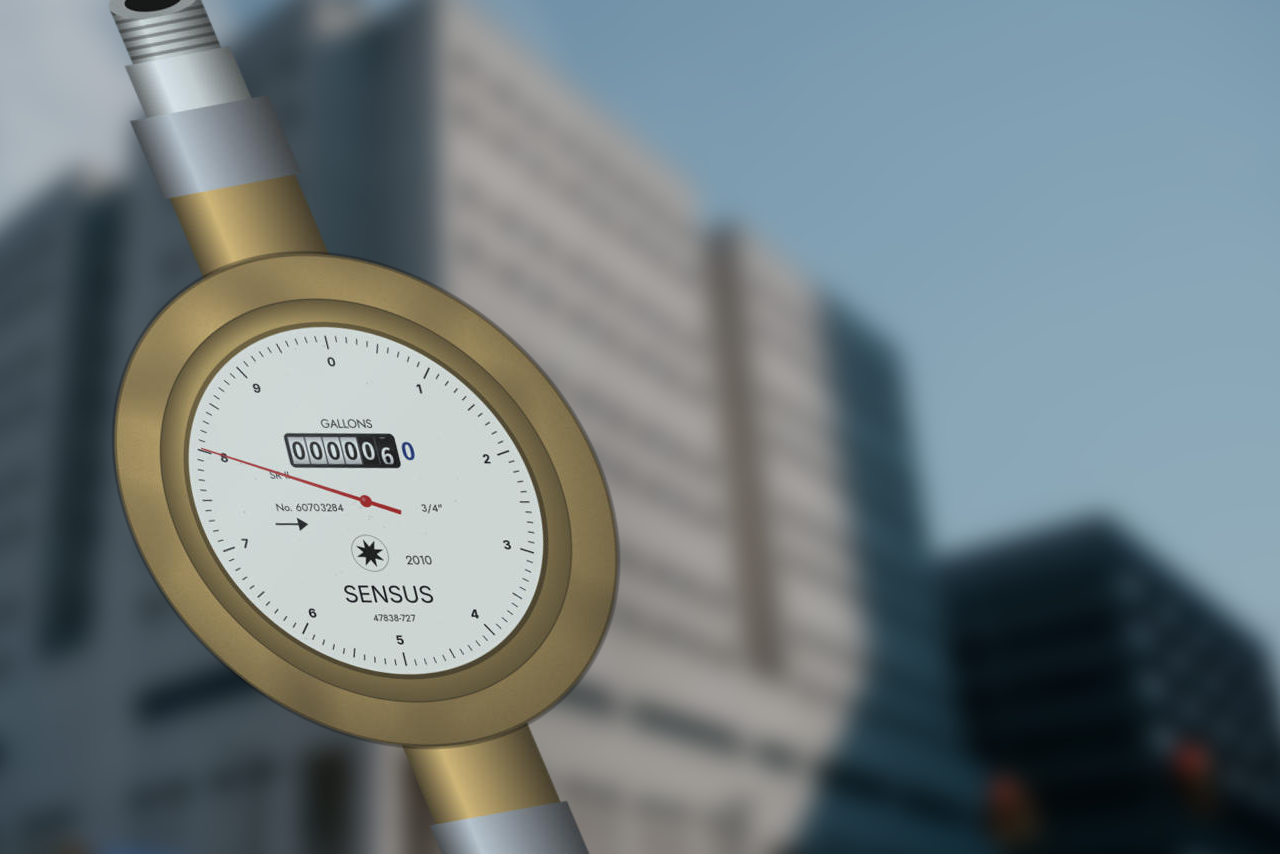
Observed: gal 58.0
